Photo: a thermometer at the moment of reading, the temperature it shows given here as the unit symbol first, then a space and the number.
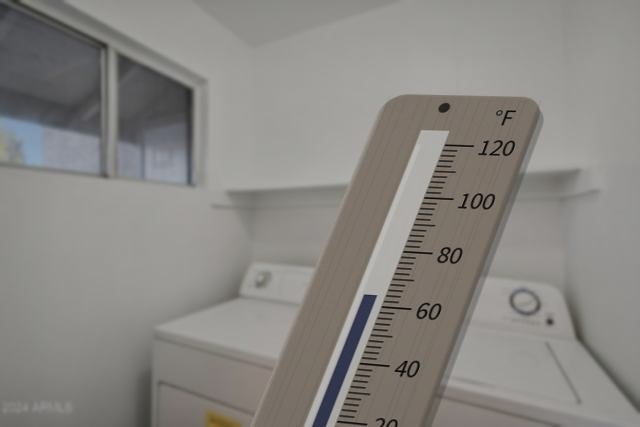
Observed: °F 64
